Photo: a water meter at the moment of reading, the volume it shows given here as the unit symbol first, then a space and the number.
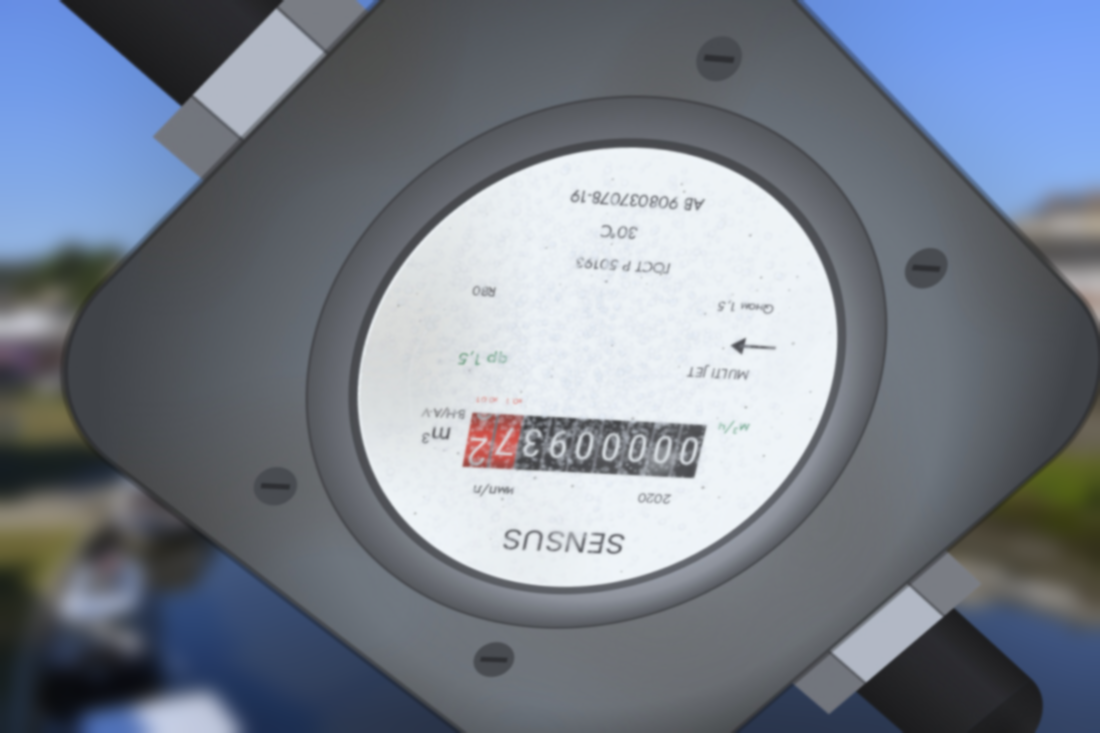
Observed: m³ 93.72
